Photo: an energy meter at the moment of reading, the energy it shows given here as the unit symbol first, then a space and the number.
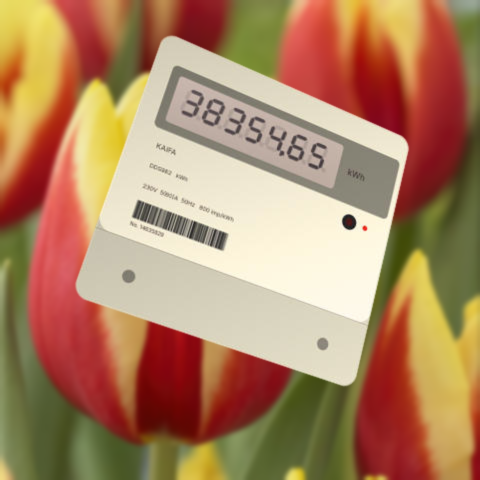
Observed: kWh 38354.65
